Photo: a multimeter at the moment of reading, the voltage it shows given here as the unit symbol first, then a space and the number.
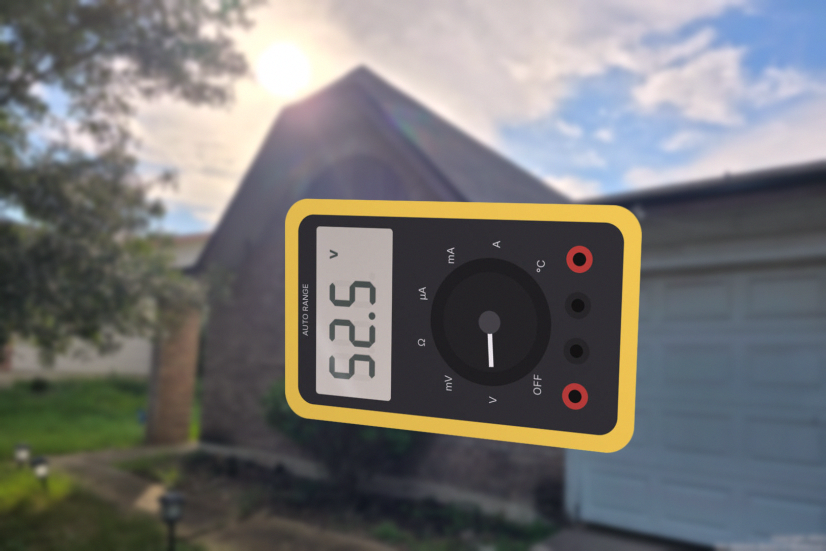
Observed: V 52.5
